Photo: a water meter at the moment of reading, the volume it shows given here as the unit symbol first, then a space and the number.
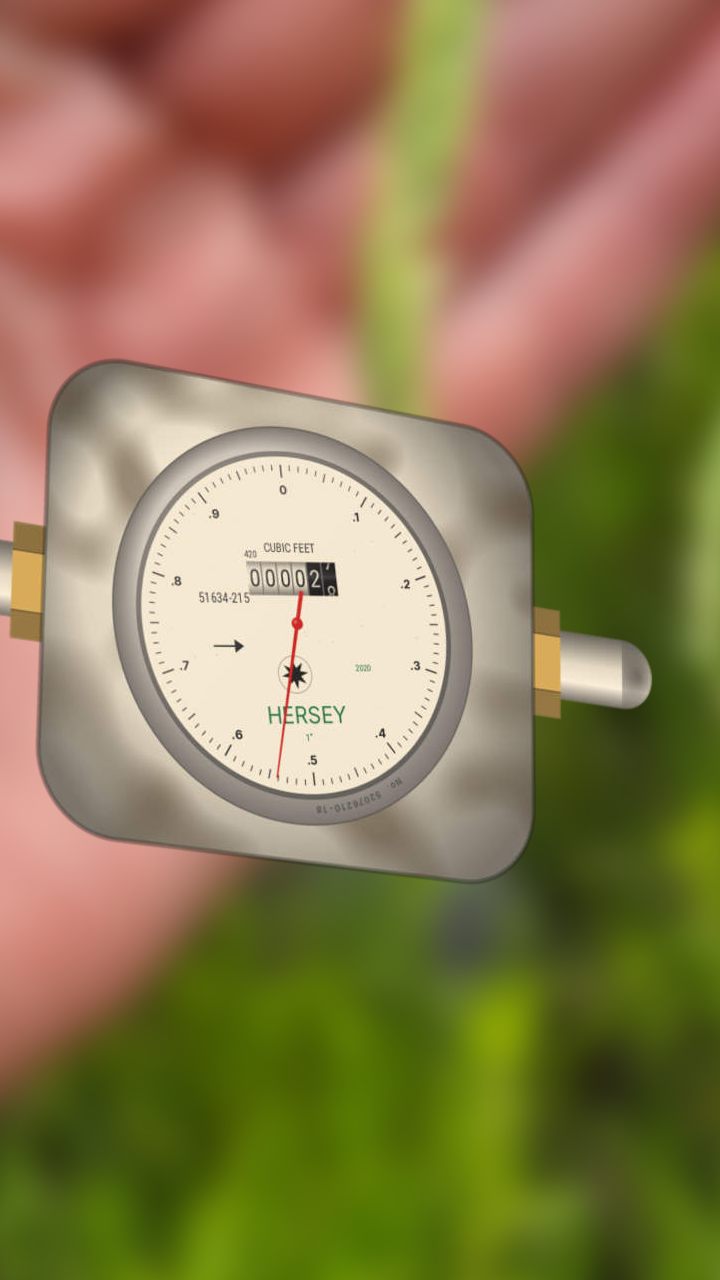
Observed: ft³ 27.54
